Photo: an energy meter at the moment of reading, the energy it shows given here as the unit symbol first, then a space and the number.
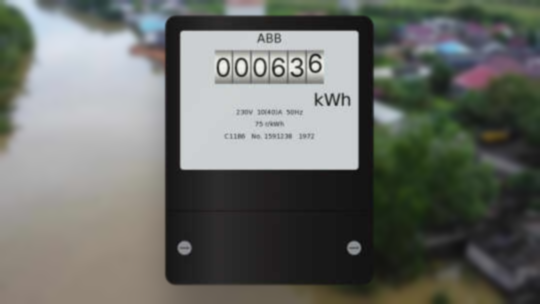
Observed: kWh 636
